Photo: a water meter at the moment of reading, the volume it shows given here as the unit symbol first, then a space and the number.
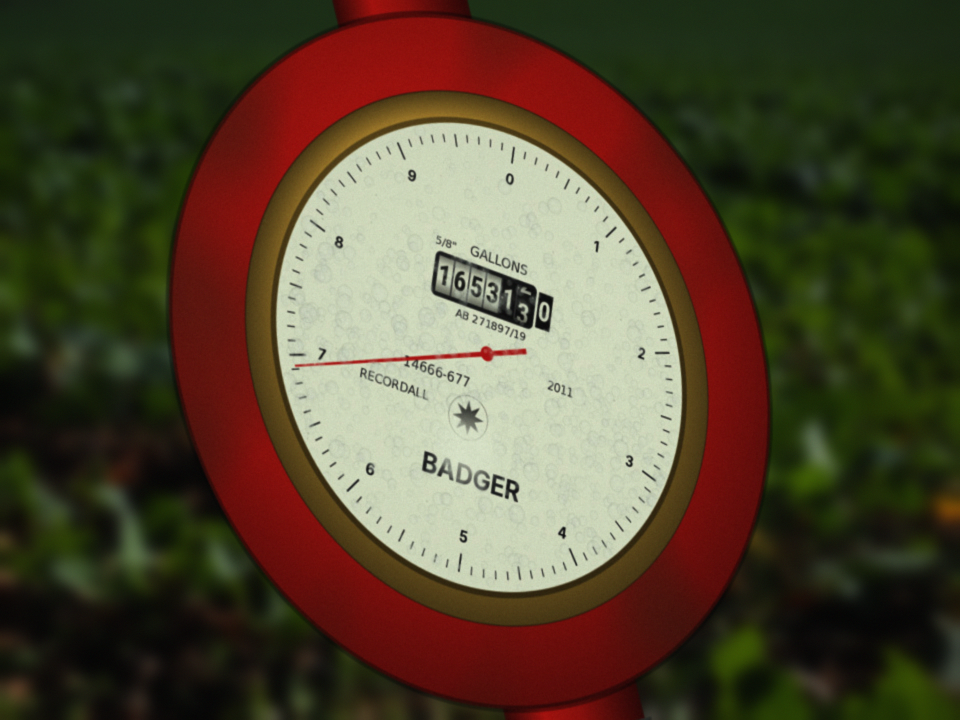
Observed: gal 1653126.9
